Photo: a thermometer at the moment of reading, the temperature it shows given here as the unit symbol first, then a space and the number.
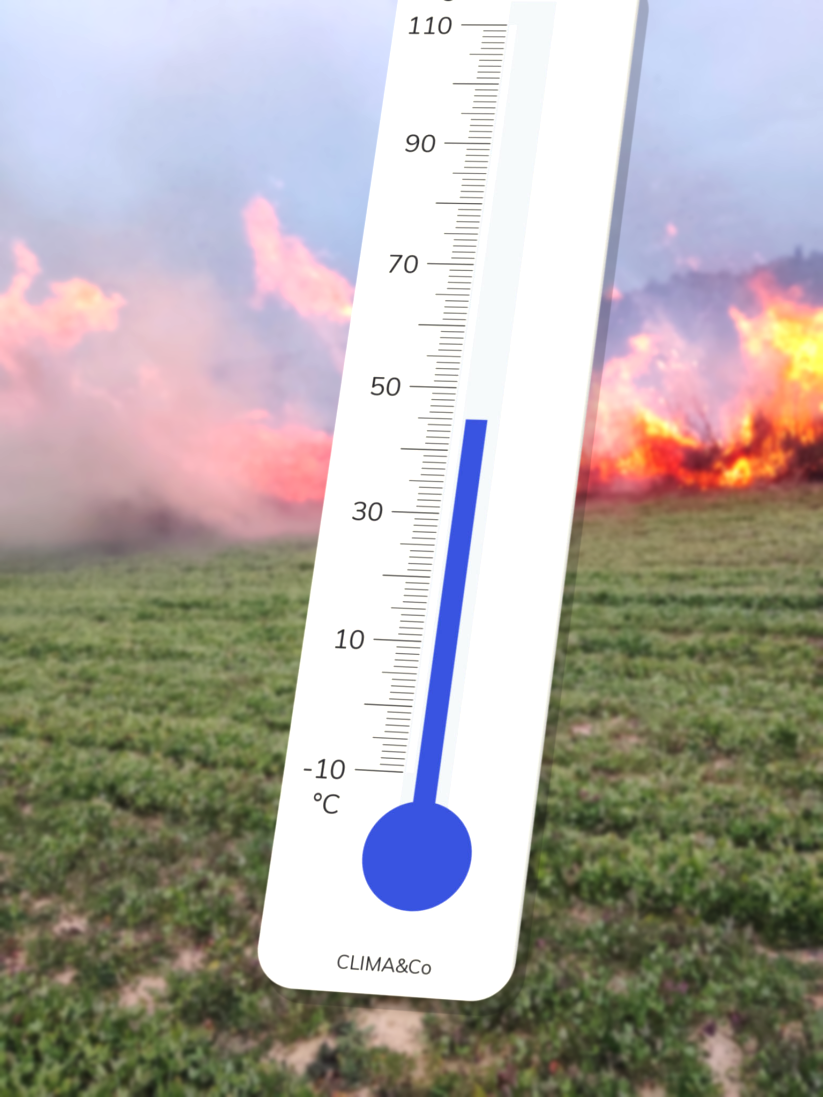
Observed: °C 45
